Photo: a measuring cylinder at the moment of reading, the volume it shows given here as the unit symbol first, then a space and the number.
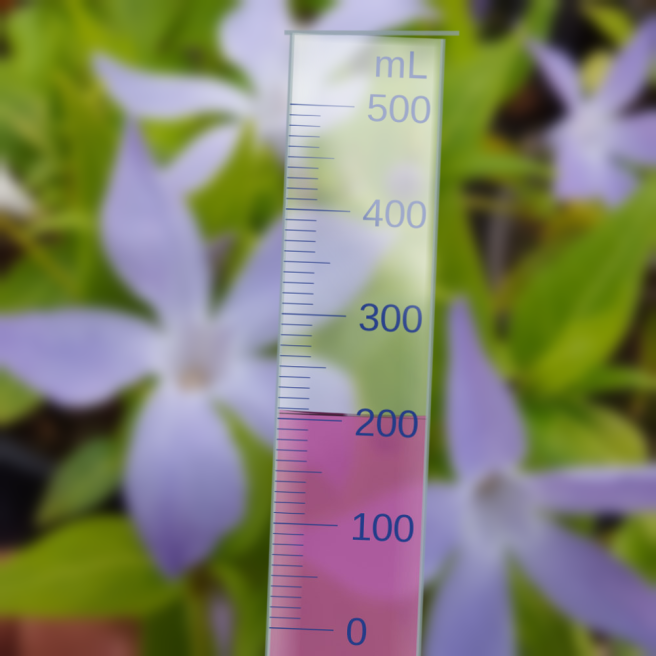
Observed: mL 205
